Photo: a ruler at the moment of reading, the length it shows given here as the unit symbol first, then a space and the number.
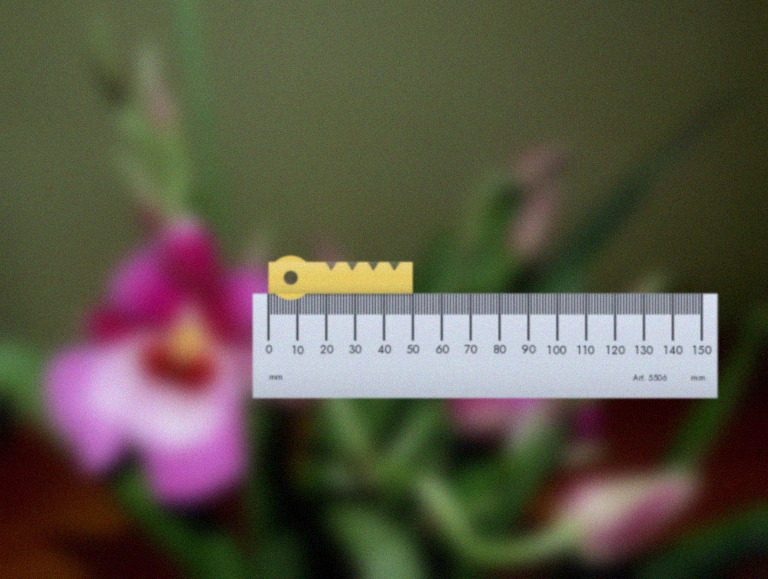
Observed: mm 50
